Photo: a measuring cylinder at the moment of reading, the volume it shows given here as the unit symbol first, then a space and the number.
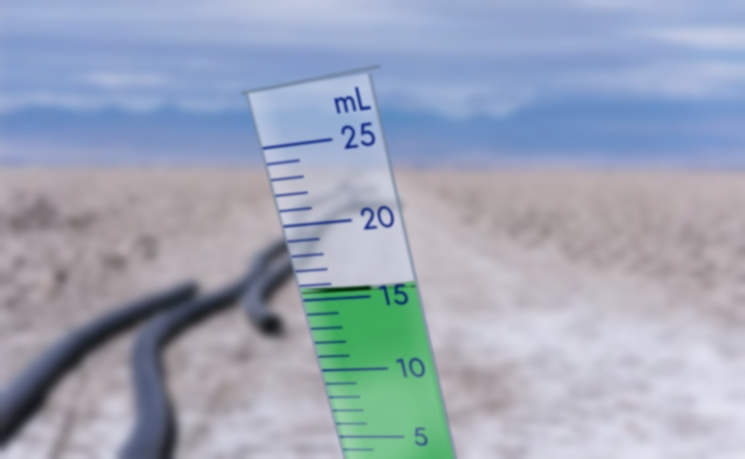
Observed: mL 15.5
